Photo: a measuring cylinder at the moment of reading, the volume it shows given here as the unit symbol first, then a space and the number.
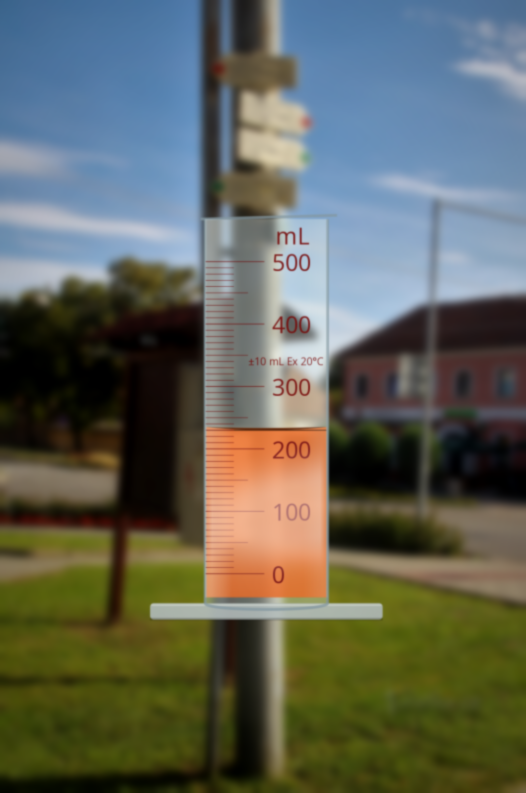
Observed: mL 230
